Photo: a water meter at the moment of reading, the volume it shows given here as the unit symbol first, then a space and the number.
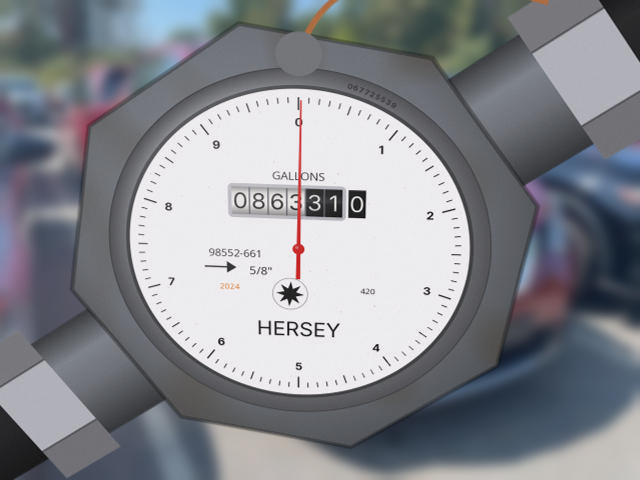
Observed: gal 863310.0
